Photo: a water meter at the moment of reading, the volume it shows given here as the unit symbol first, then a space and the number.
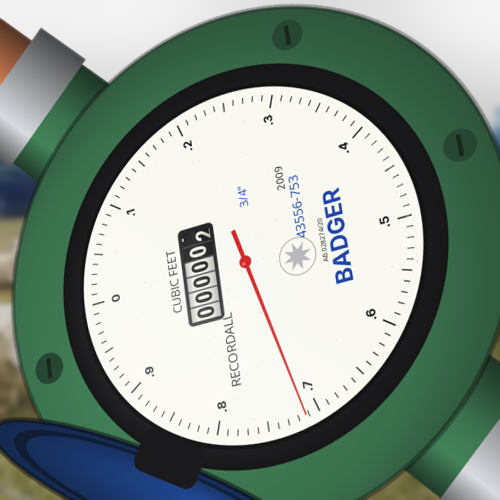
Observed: ft³ 1.71
